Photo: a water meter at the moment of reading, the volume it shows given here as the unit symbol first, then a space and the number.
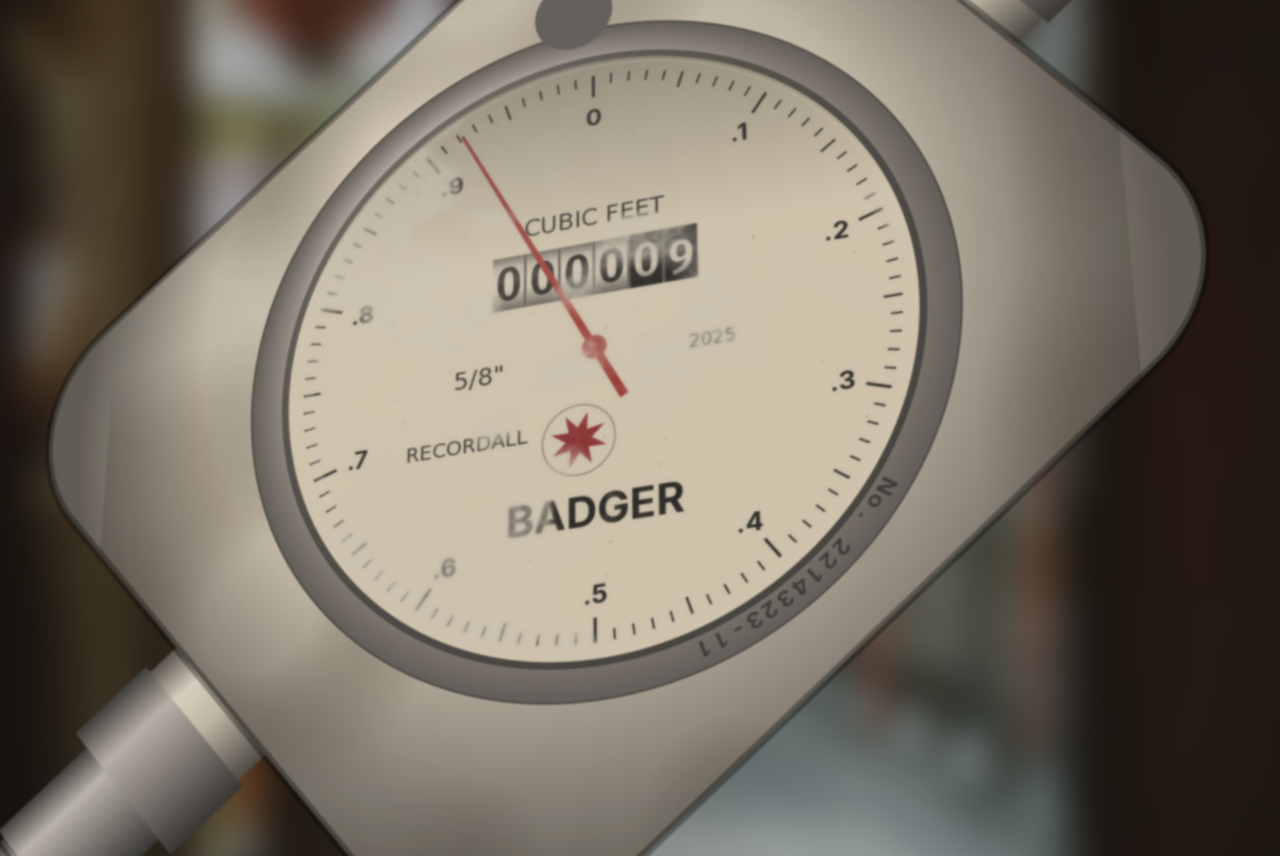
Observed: ft³ 8.92
